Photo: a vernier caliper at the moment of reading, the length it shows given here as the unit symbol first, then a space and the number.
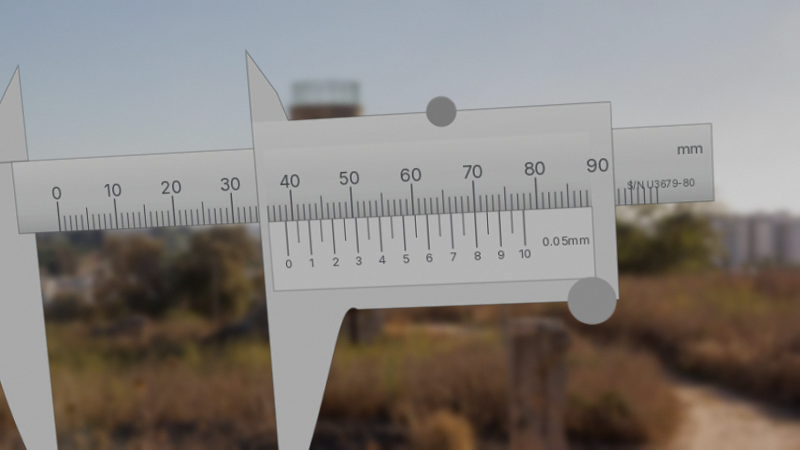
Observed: mm 38.8
